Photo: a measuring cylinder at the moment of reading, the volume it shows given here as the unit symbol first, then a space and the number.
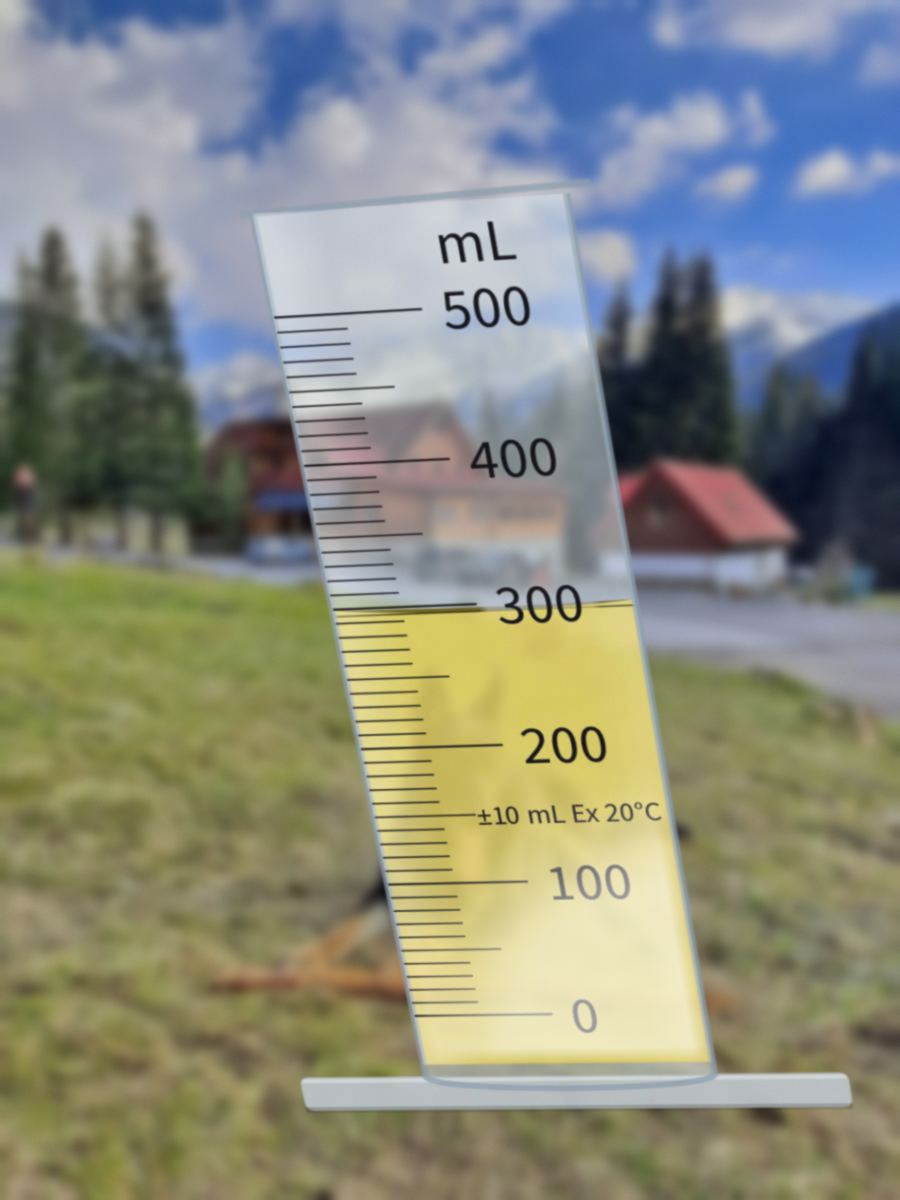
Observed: mL 295
